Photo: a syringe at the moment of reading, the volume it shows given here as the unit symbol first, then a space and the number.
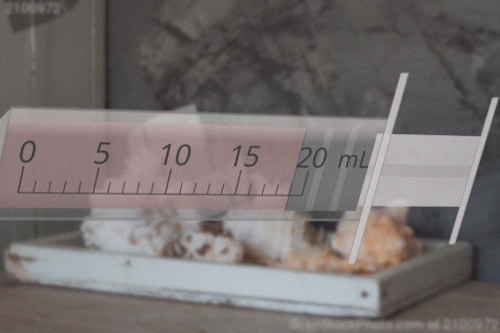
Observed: mL 19
